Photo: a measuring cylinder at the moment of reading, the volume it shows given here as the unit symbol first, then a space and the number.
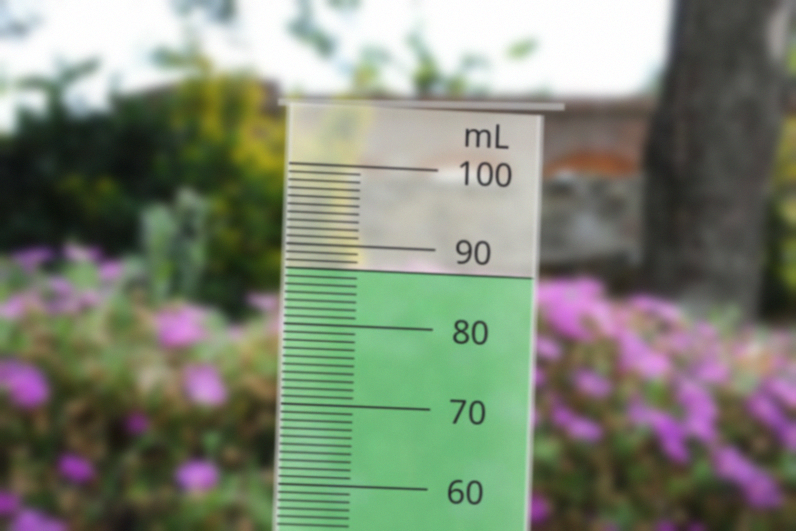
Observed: mL 87
